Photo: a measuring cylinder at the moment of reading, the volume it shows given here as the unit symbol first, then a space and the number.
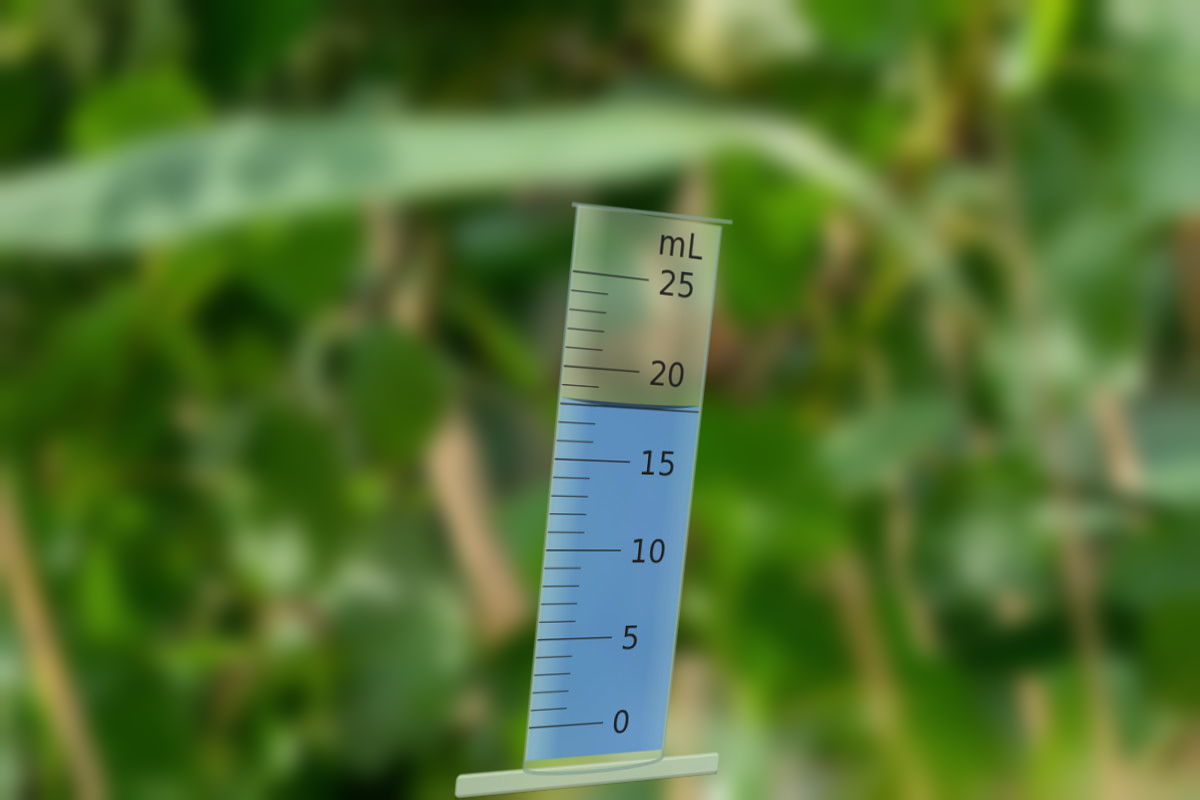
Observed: mL 18
